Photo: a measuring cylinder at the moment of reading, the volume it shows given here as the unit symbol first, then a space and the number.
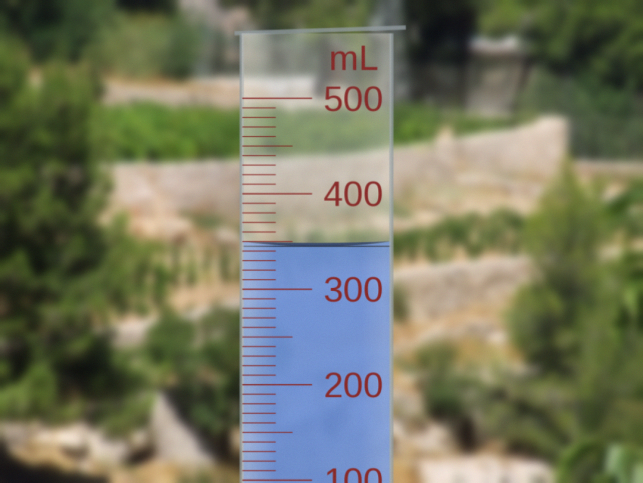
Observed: mL 345
